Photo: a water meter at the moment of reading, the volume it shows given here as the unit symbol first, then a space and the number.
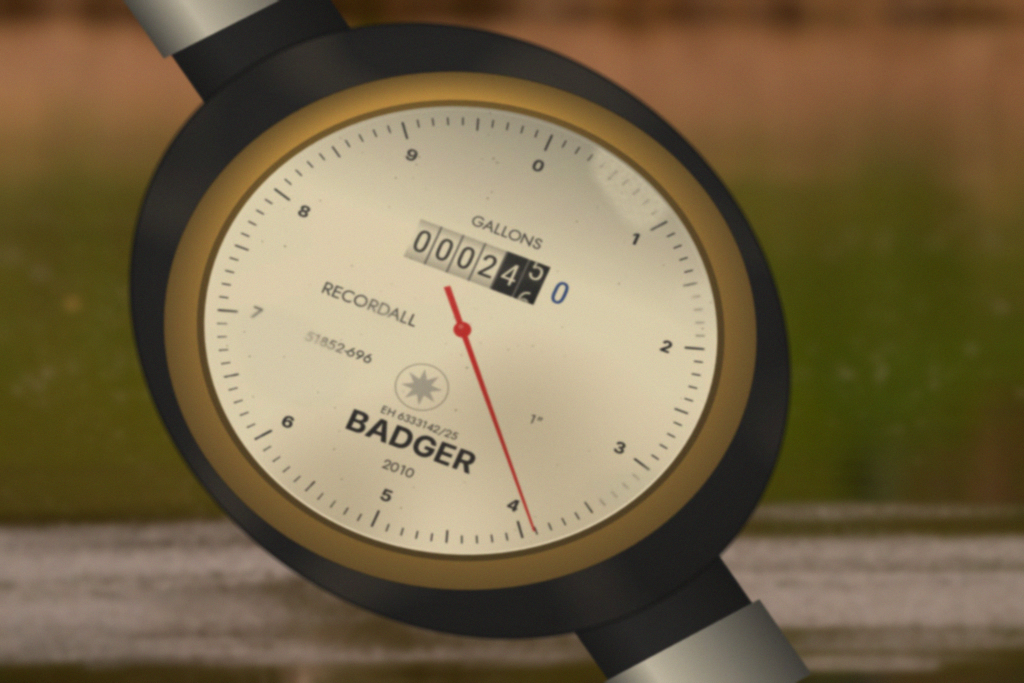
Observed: gal 2453.9
